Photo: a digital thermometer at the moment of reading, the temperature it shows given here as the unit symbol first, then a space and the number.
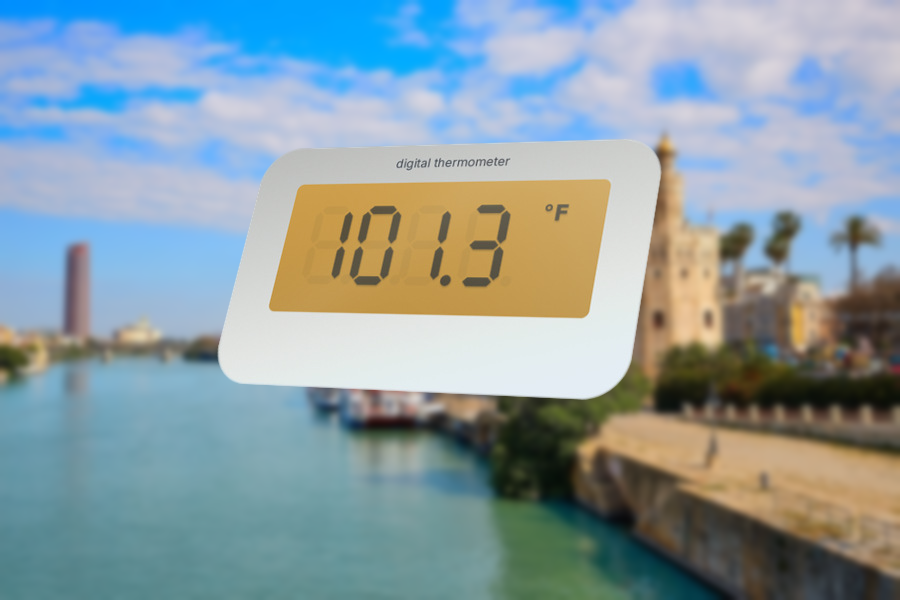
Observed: °F 101.3
